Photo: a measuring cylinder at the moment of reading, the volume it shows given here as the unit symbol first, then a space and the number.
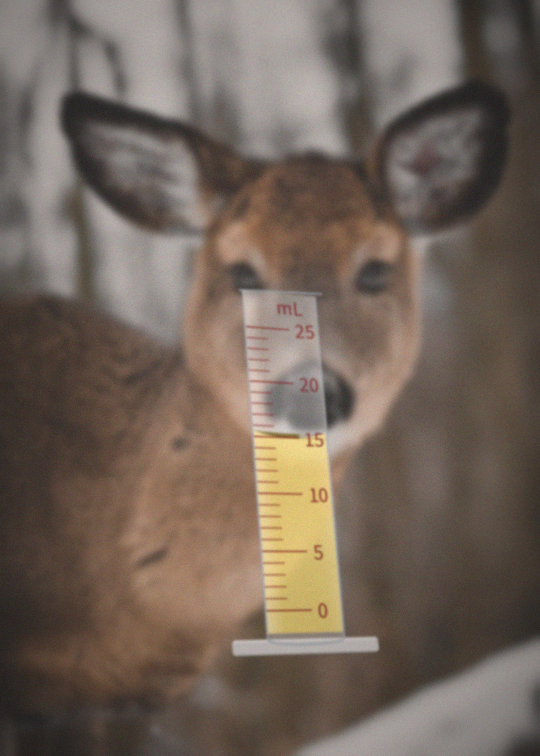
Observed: mL 15
